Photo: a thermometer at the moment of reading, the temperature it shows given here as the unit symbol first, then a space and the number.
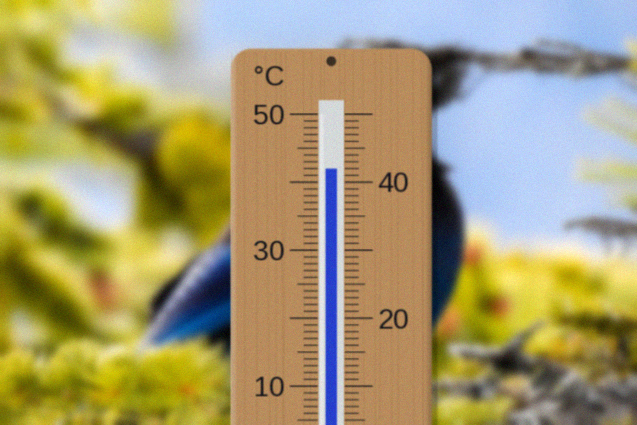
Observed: °C 42
